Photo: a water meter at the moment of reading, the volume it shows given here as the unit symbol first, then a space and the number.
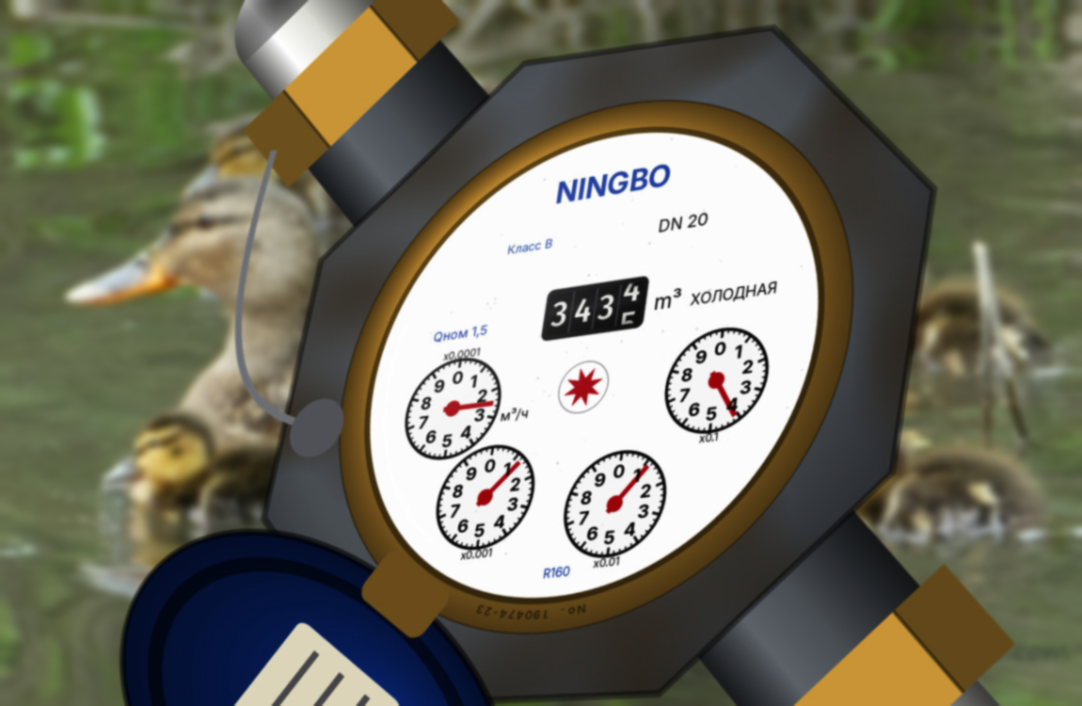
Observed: m³ 3434.4112
